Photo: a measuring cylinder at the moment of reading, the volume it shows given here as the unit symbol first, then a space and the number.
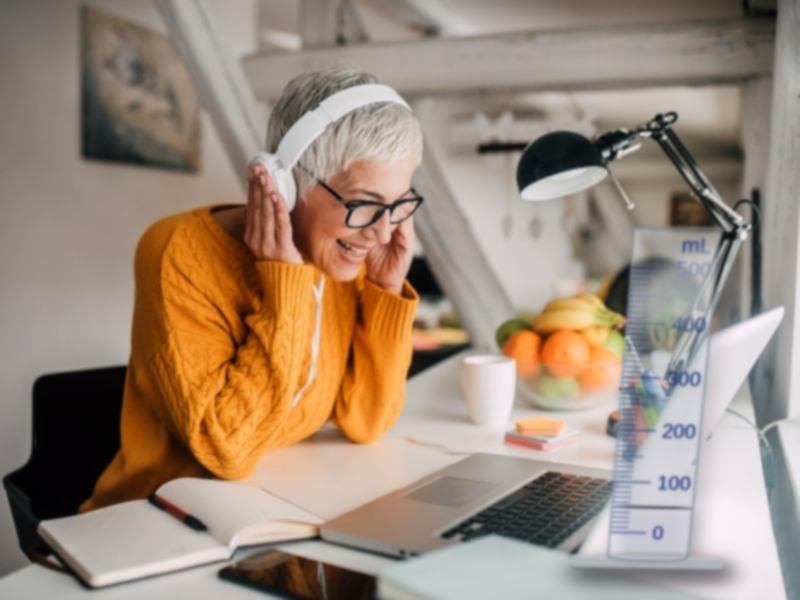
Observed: mL 50
